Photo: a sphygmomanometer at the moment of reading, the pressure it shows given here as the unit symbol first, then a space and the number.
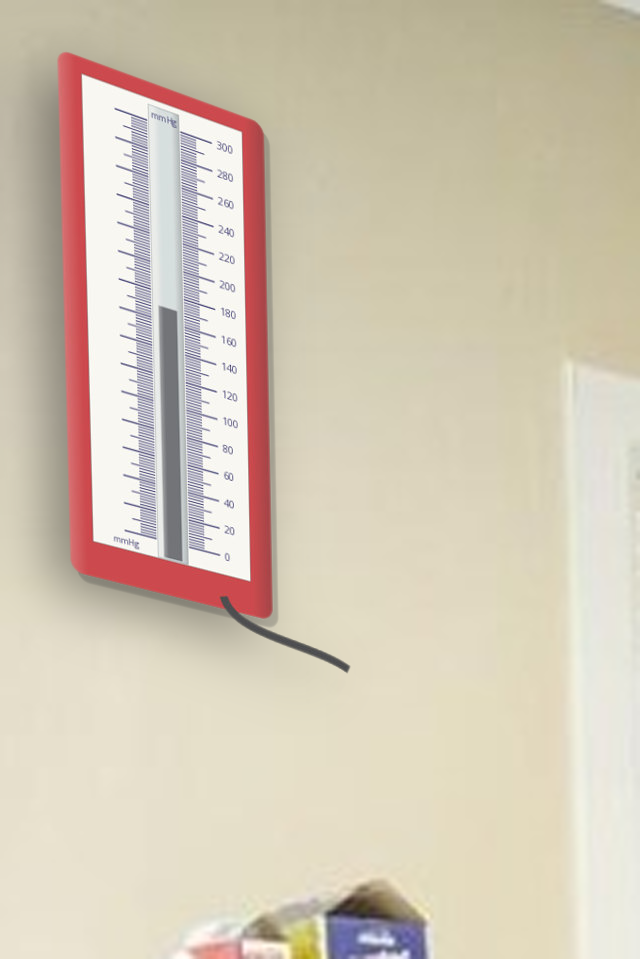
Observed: mmHg 170
